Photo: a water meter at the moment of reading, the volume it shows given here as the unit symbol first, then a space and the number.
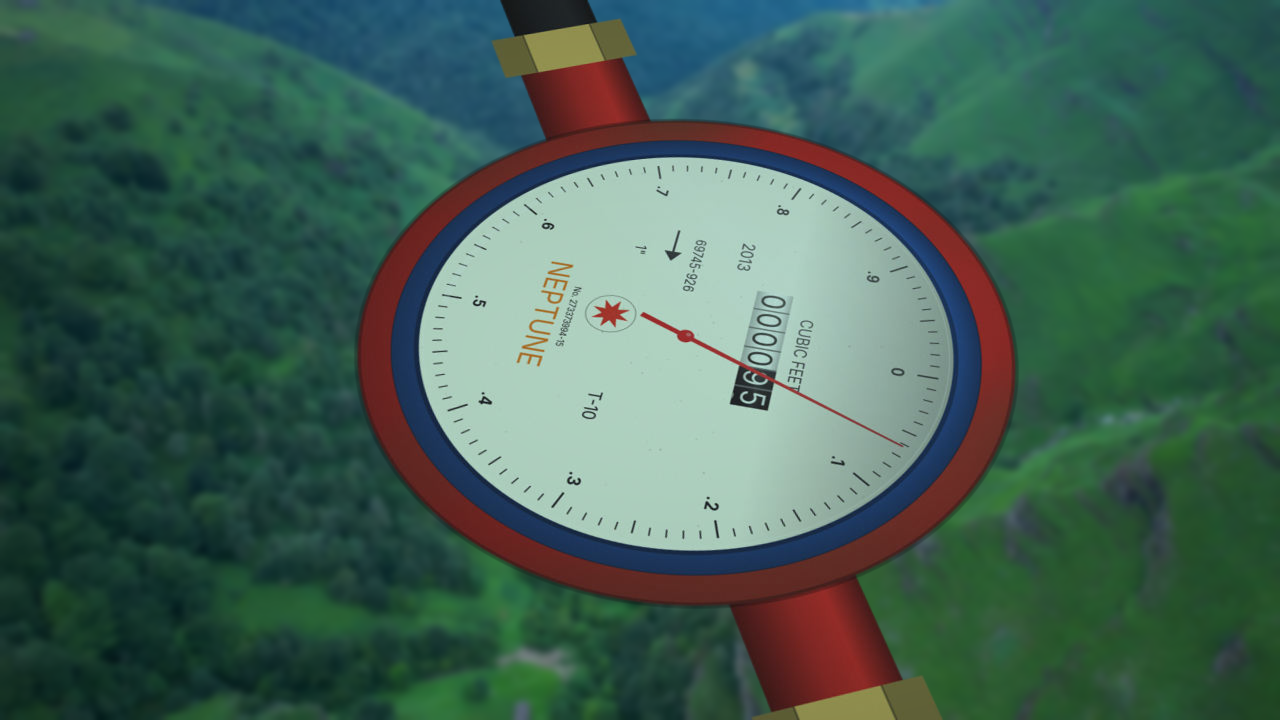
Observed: ft³ 95.06
